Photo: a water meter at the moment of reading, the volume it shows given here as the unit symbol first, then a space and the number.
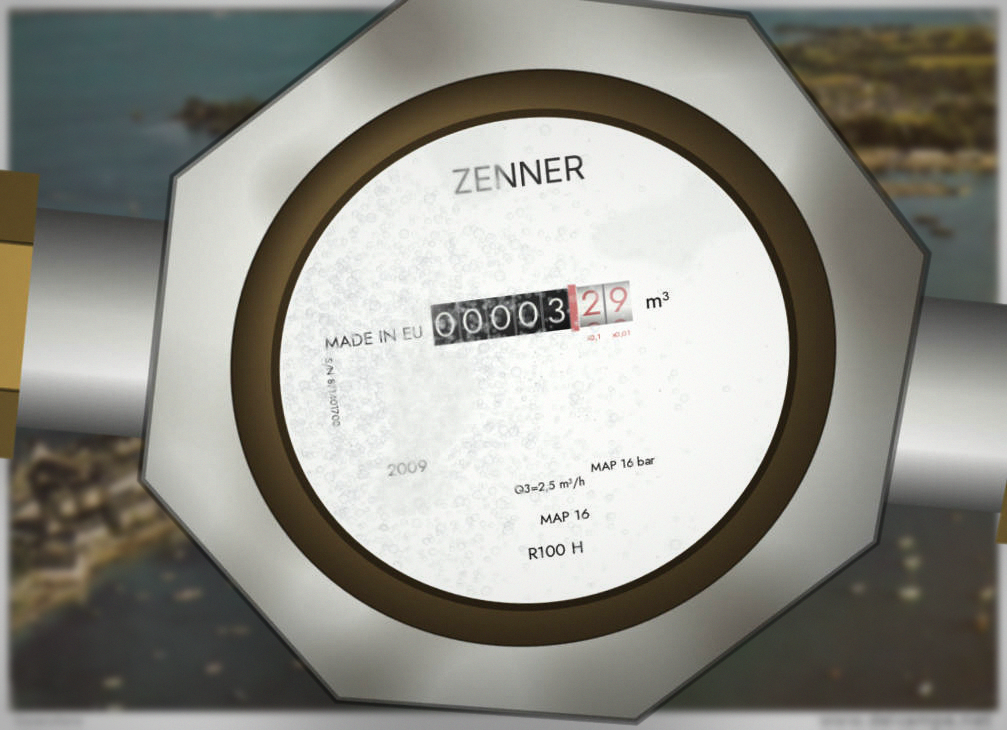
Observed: m³ 3.29
